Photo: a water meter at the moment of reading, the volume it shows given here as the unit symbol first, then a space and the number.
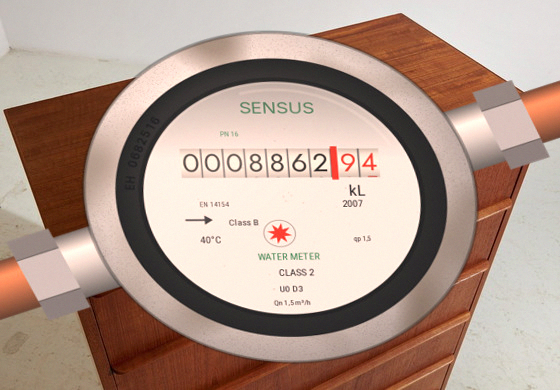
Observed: kL 8862.94
